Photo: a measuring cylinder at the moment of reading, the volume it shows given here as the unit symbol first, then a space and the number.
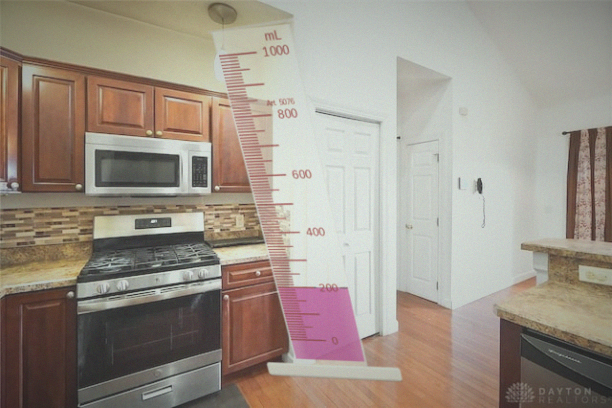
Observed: mL 200
